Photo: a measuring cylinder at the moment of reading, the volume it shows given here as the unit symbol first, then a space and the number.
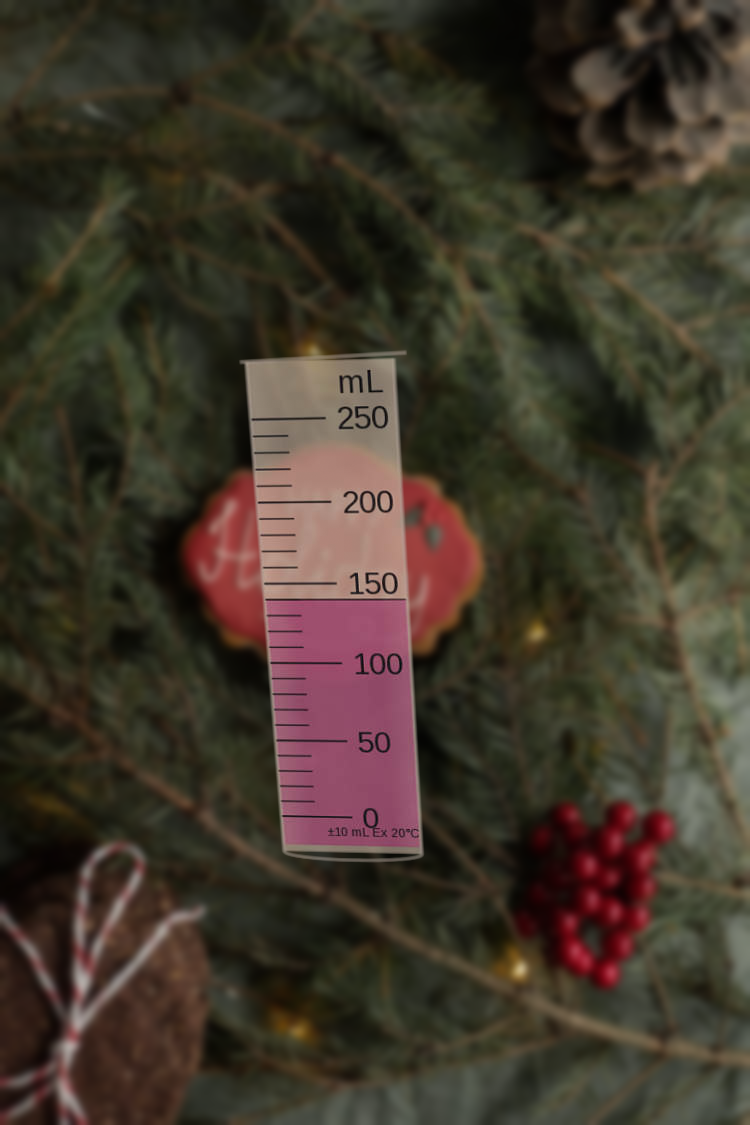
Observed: mL 140
